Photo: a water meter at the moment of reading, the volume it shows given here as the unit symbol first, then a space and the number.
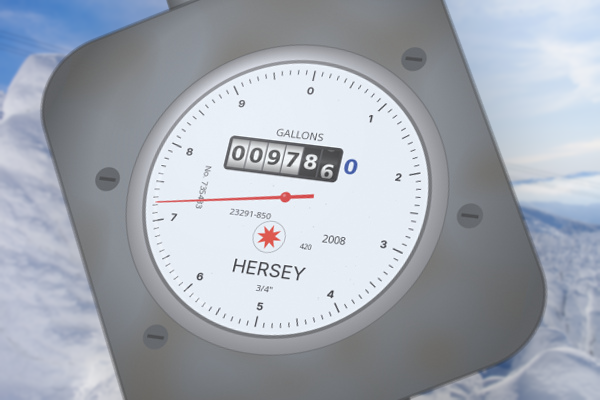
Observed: gal 97857.2
